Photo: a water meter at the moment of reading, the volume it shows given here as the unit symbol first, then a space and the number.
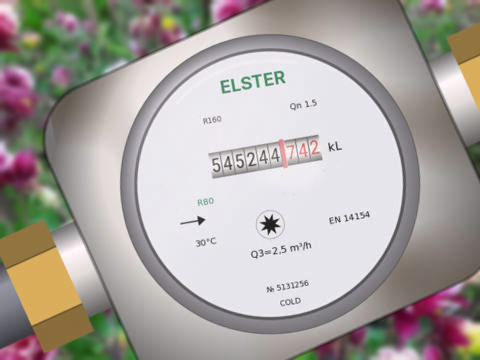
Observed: kL 545244.742
